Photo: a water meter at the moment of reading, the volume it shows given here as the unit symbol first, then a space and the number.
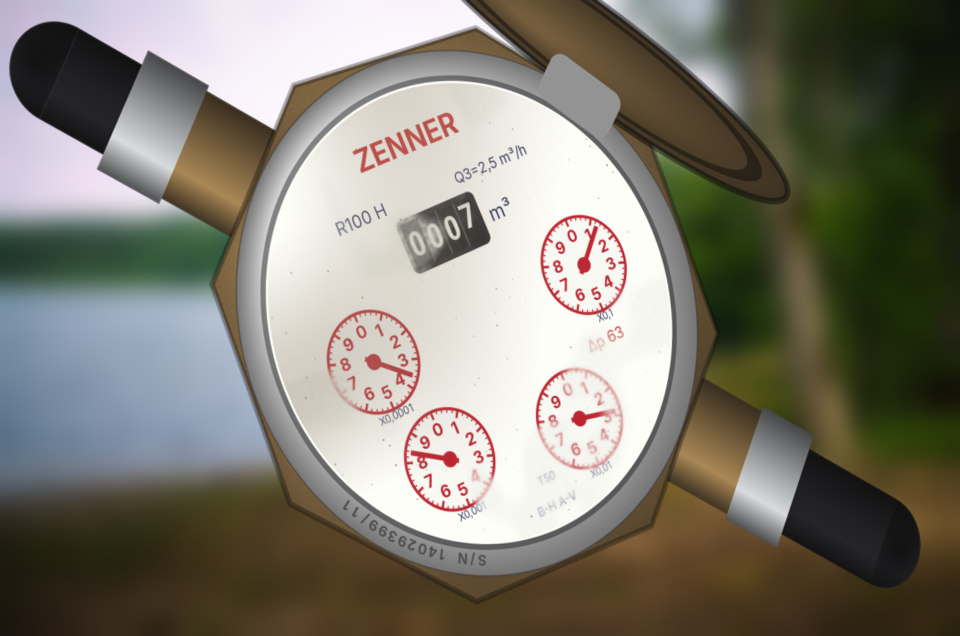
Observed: m³ 7.1283
